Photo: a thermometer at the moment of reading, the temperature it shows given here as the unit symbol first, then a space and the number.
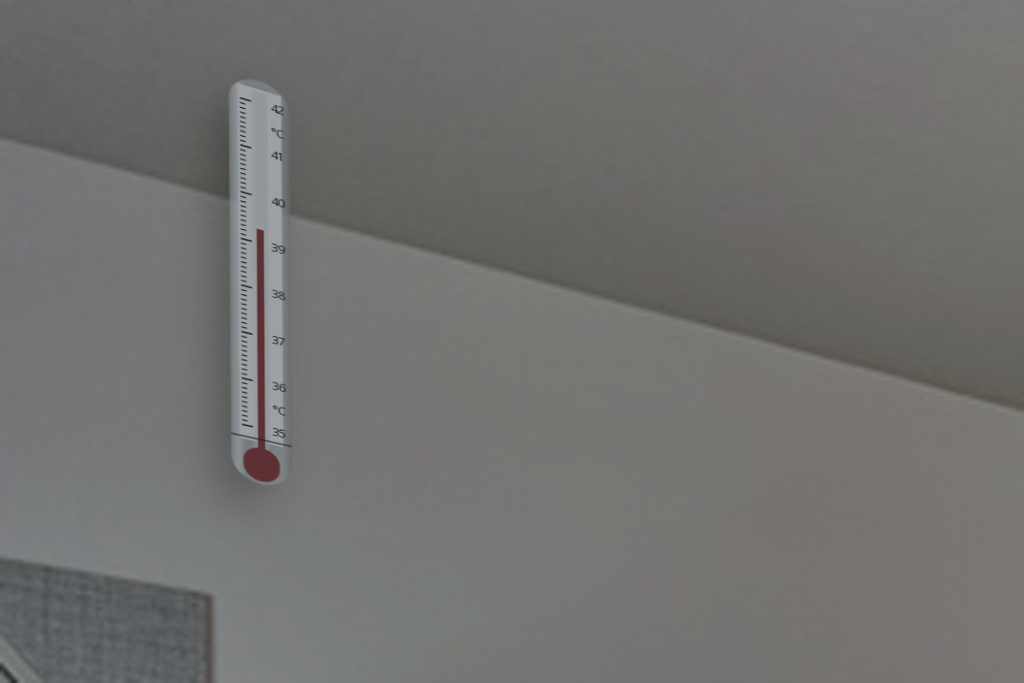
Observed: °C 39.3
